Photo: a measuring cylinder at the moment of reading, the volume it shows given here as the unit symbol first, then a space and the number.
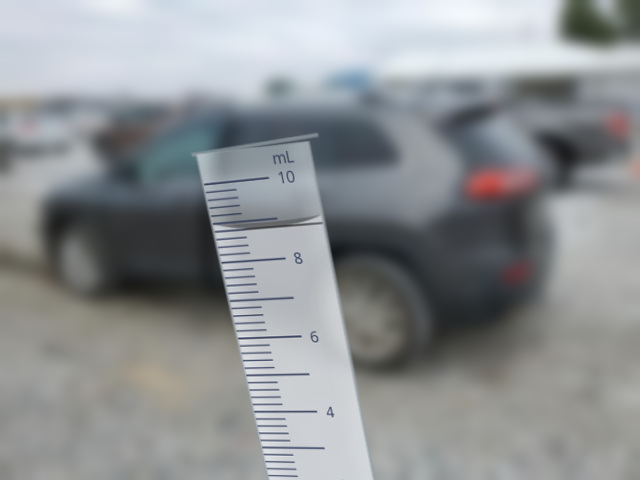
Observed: mL 8.8
